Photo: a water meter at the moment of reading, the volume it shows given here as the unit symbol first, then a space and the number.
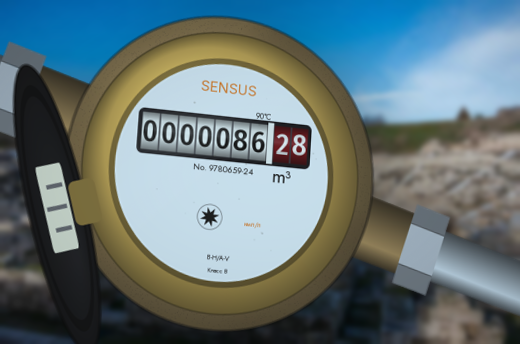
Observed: m³ 86.28
